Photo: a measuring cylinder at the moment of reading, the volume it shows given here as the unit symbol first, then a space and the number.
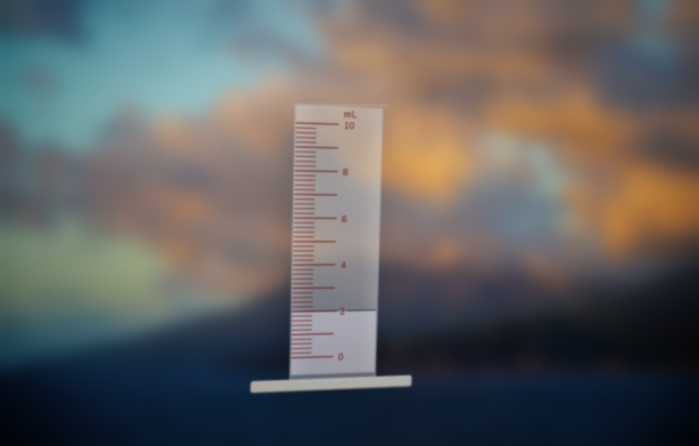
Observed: mL 2
